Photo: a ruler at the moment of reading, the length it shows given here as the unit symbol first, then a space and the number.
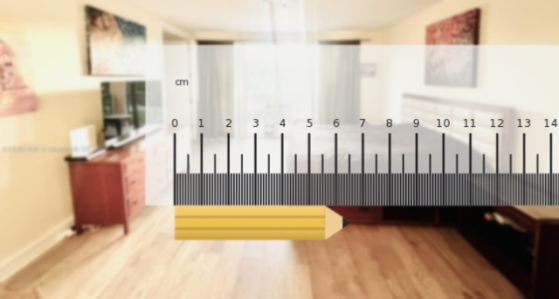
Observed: cm 6.5
